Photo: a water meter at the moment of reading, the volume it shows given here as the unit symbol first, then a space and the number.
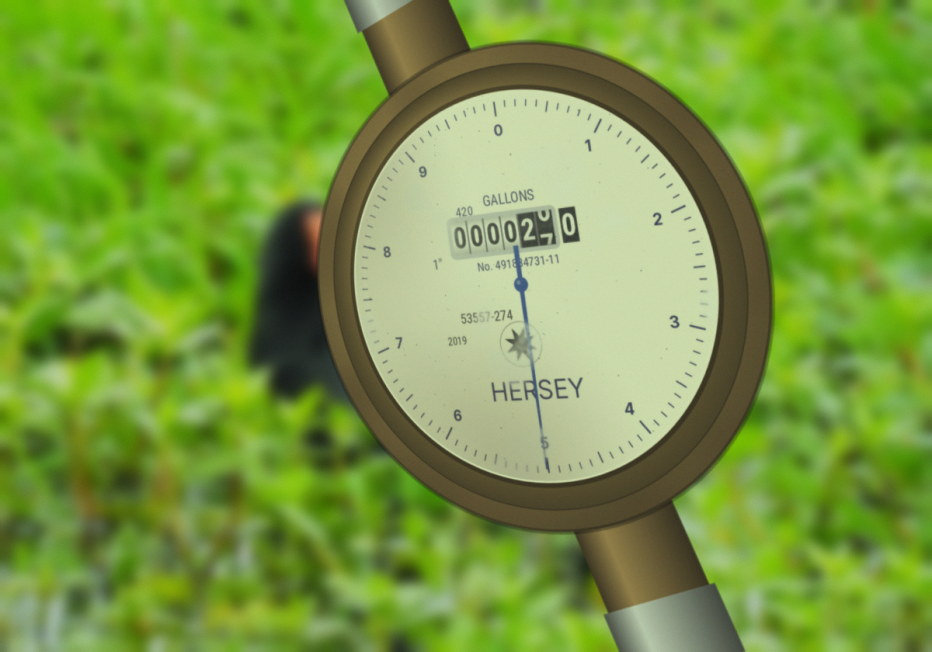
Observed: gal 265.0
